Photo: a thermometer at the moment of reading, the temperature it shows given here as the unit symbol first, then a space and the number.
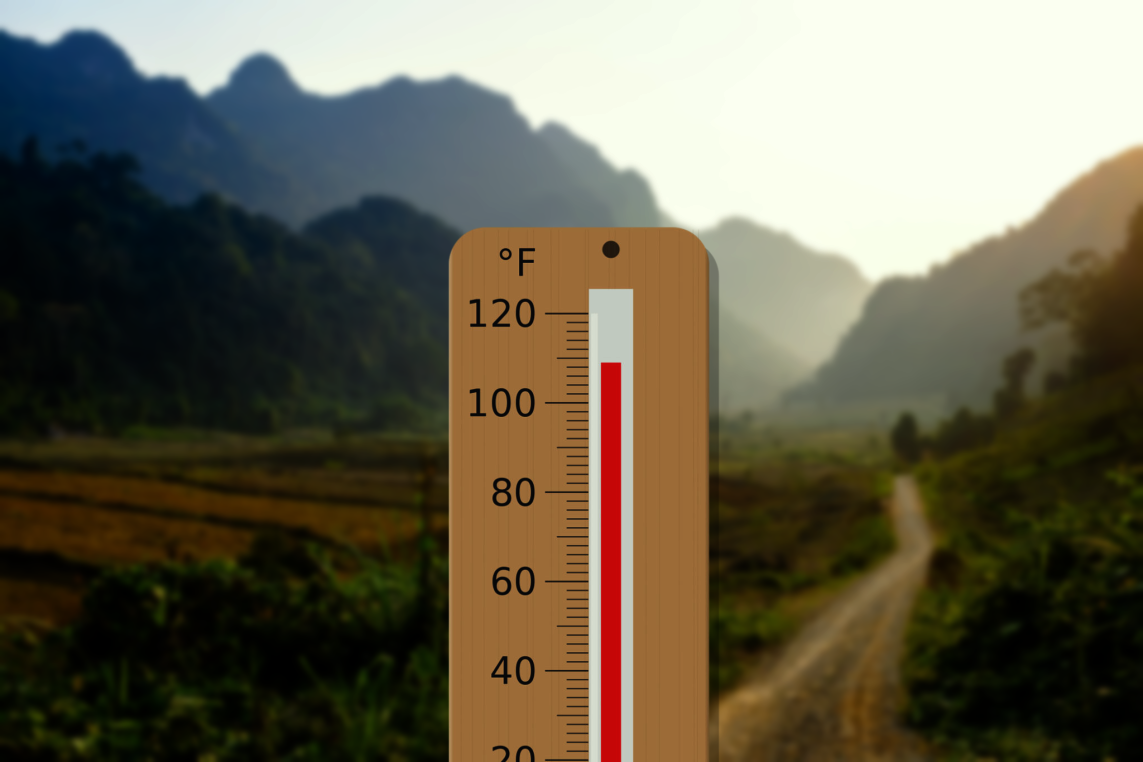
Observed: °F 109
